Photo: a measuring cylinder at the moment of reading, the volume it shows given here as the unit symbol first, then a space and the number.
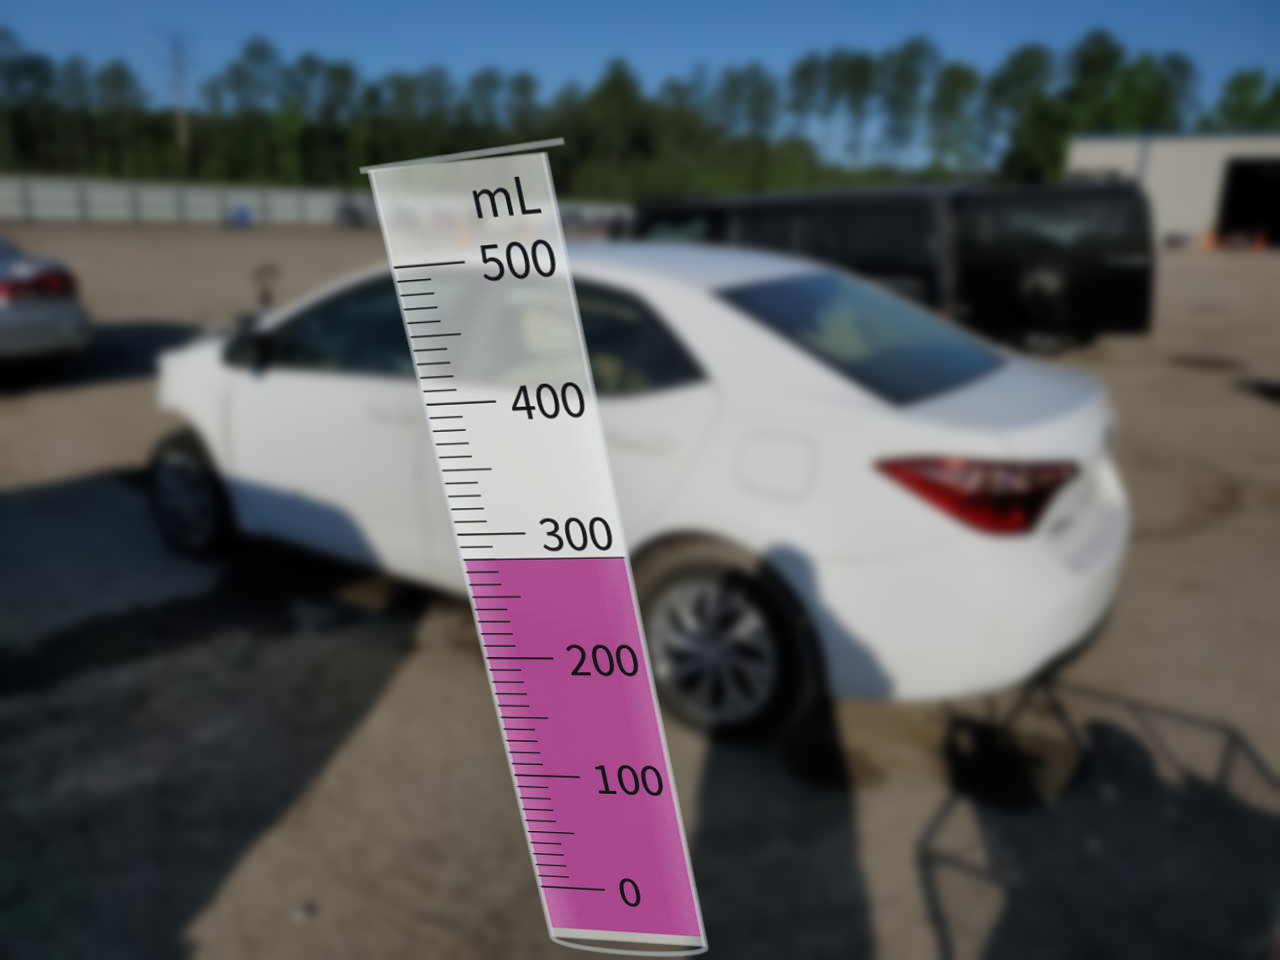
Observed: mL 280
